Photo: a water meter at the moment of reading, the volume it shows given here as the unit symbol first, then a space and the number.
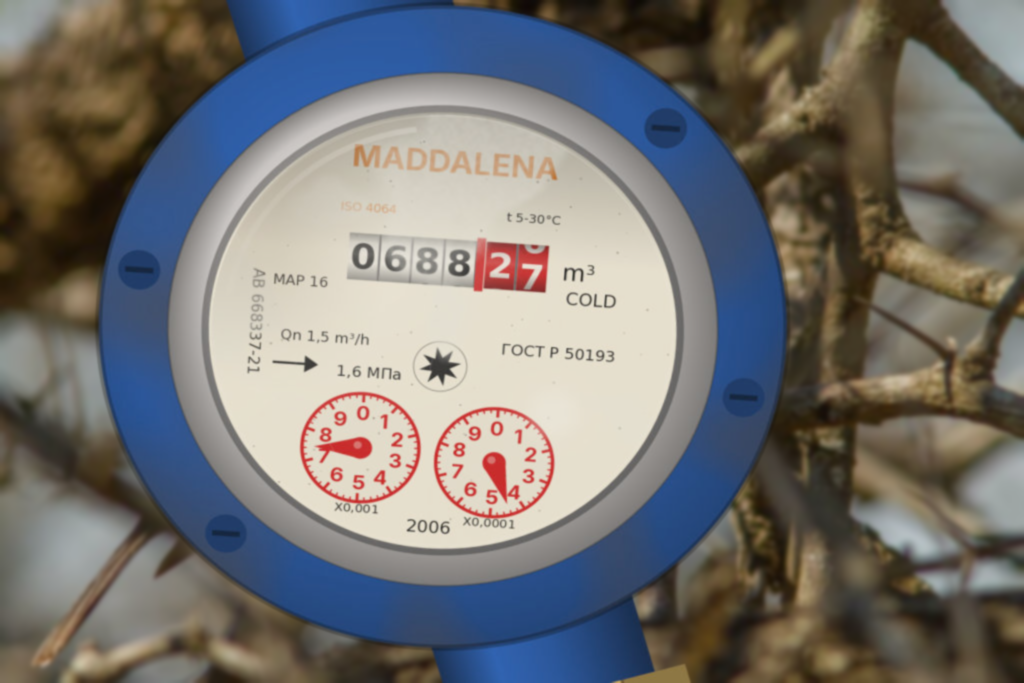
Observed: m³ 688.2674
